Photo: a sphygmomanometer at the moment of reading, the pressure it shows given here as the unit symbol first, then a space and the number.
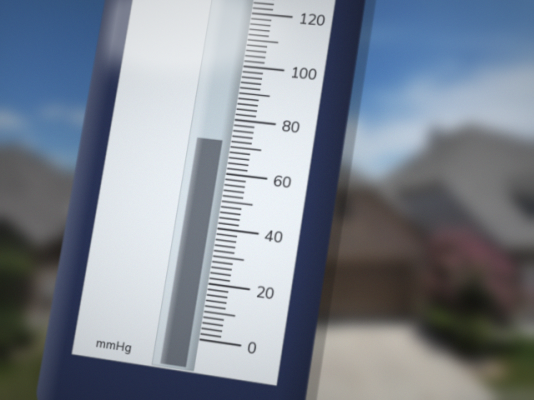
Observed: mmHg 72
